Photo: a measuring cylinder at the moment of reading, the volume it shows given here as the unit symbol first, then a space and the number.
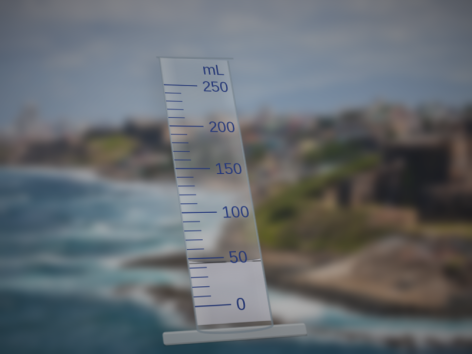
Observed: mL 45
